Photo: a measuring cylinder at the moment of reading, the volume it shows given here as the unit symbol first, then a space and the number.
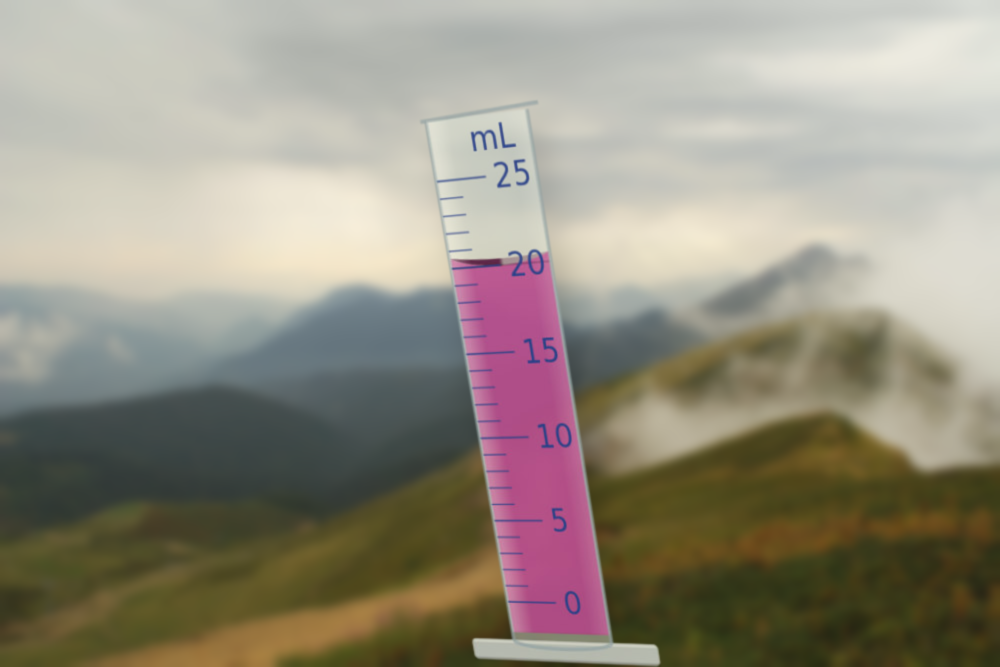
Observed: mL 20
